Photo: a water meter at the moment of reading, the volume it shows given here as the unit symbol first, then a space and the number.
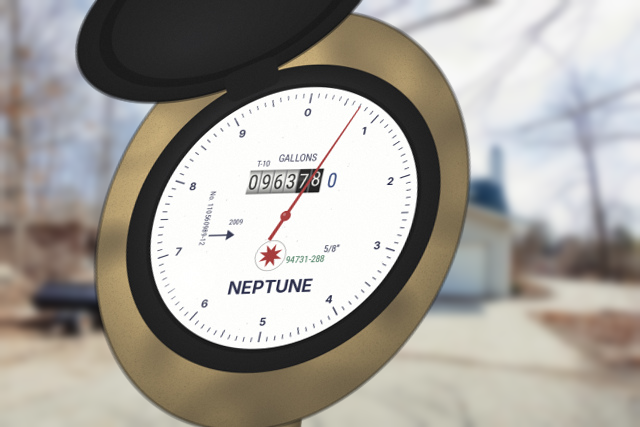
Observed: gal 963780.7
